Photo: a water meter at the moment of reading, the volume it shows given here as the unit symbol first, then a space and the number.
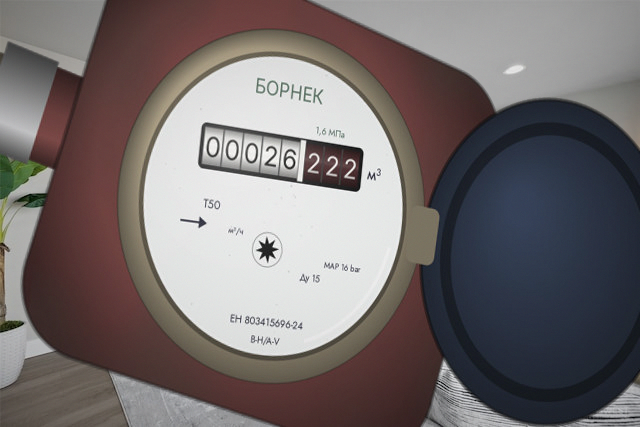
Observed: m³ 26.222
